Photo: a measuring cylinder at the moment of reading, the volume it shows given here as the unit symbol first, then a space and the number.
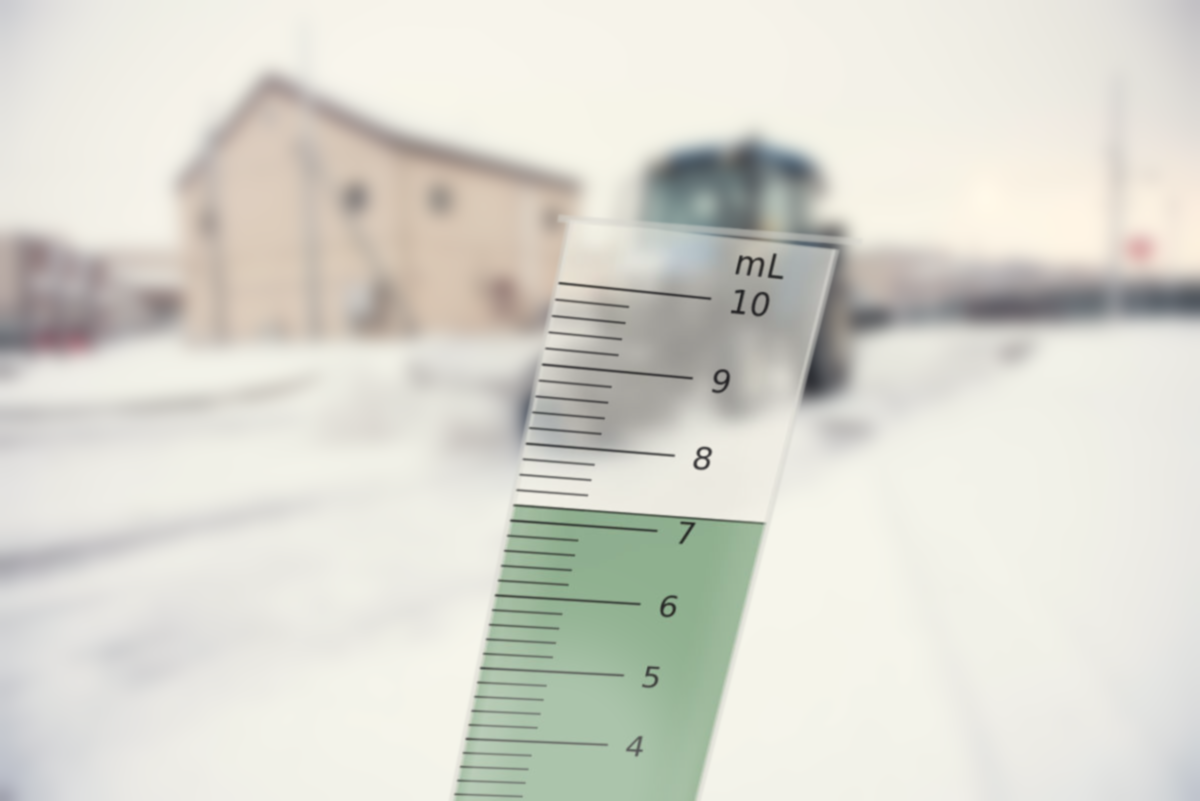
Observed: mL 7.2
